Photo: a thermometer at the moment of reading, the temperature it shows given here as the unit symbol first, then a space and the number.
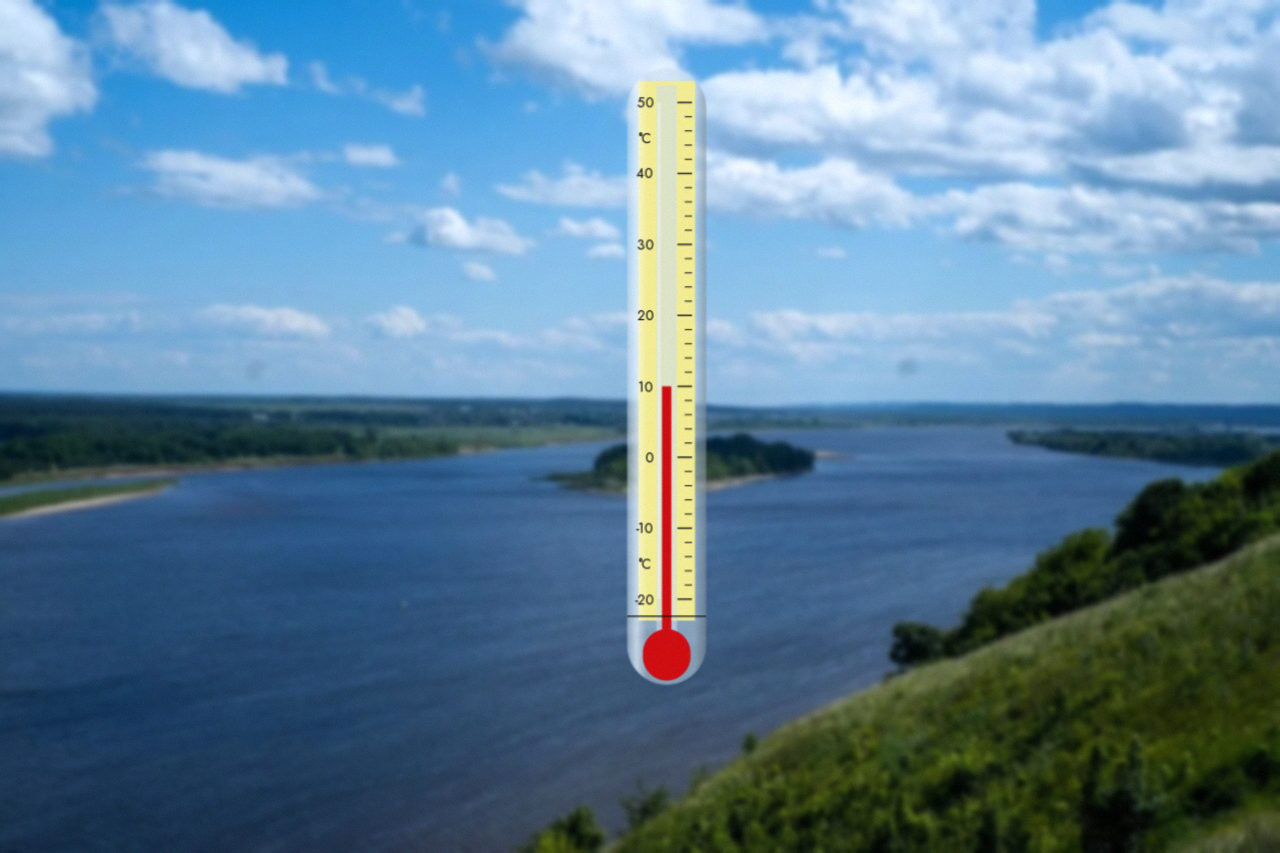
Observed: °C 10
